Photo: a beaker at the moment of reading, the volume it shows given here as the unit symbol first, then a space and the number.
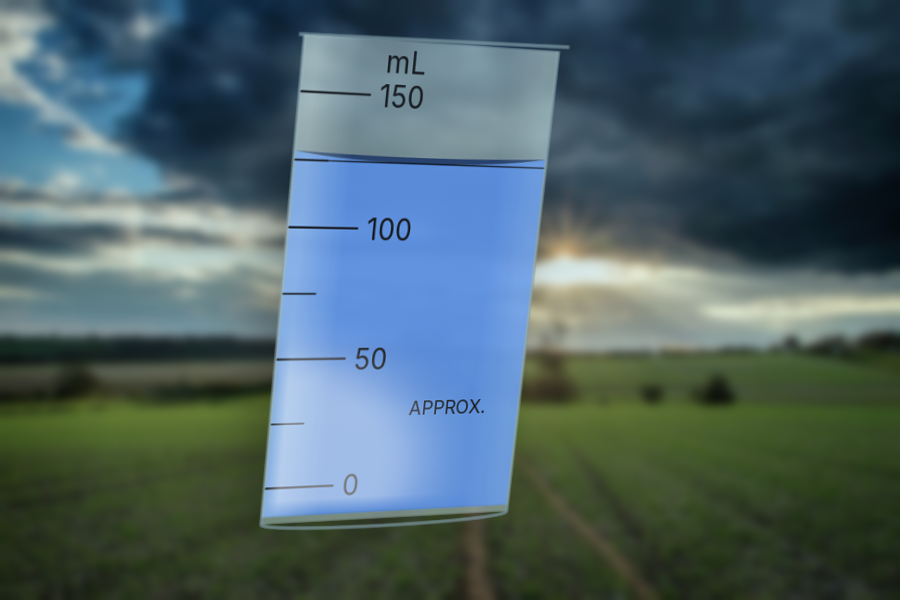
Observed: mL 125
